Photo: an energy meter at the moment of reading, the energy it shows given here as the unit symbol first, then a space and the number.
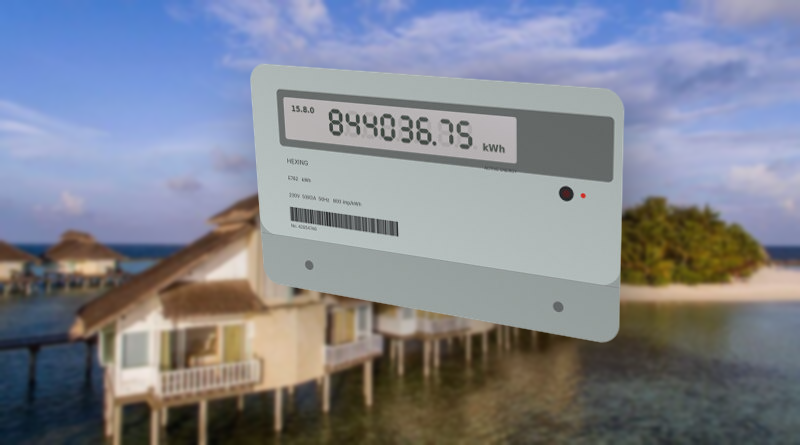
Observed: kWh 844036.75
